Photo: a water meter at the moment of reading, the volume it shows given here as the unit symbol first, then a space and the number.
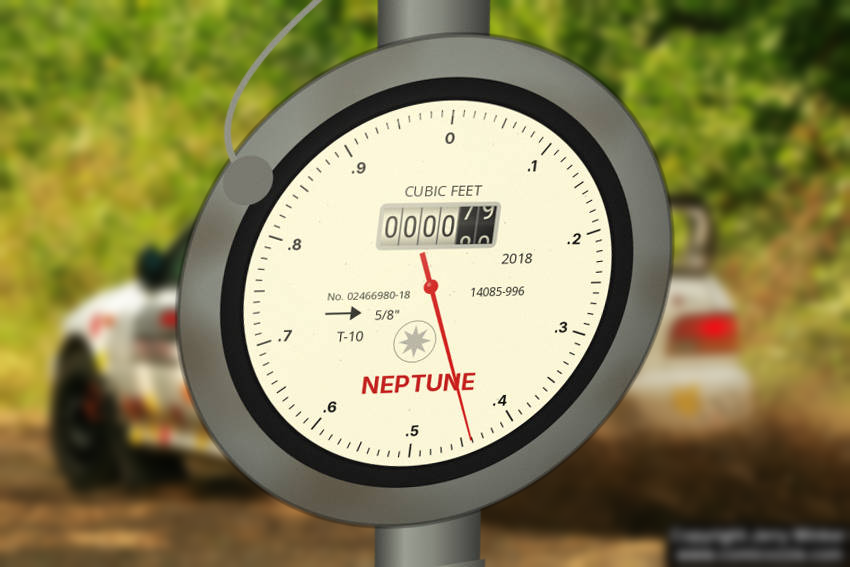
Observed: ft³ 79.44
